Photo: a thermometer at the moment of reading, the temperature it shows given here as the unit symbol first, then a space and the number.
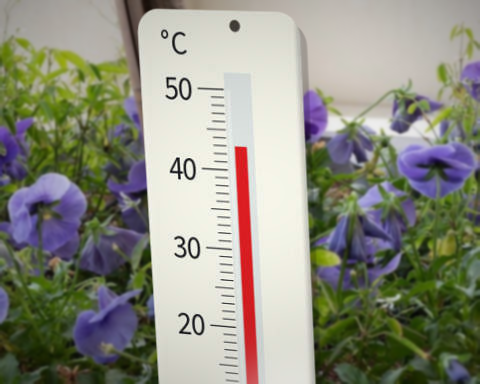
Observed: °C 43
